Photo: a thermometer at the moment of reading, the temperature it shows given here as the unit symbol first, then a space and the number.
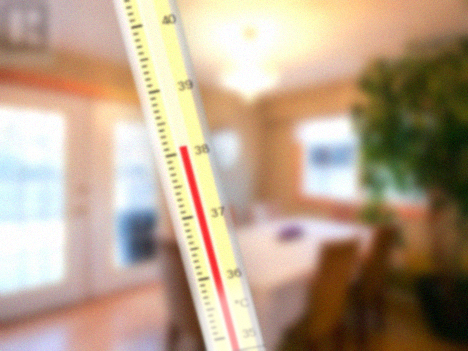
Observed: °C 38.1
